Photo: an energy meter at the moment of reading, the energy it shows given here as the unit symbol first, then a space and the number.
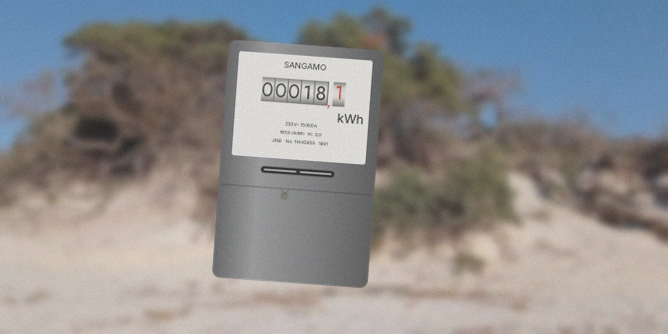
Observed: kWh 18.1
